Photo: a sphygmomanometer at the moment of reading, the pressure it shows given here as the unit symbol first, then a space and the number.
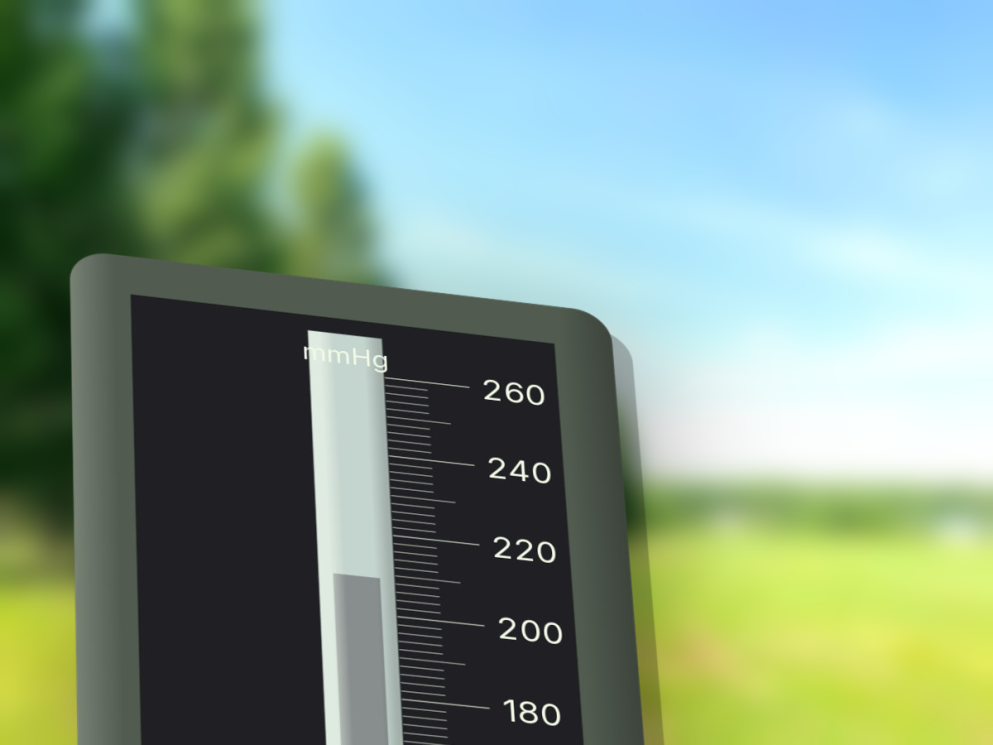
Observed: mmHg 209
